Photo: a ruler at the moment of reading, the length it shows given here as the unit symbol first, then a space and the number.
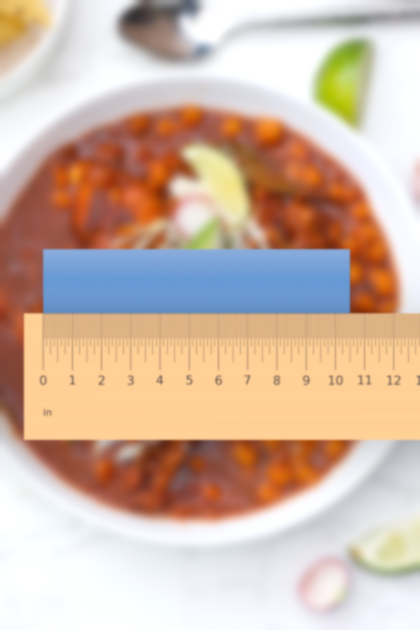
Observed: in 10.5
